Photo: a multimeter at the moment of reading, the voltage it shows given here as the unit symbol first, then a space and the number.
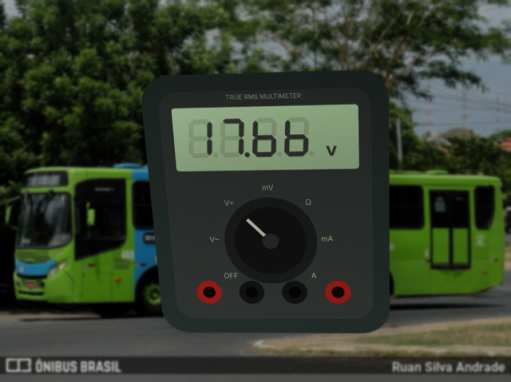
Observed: V 17.66
